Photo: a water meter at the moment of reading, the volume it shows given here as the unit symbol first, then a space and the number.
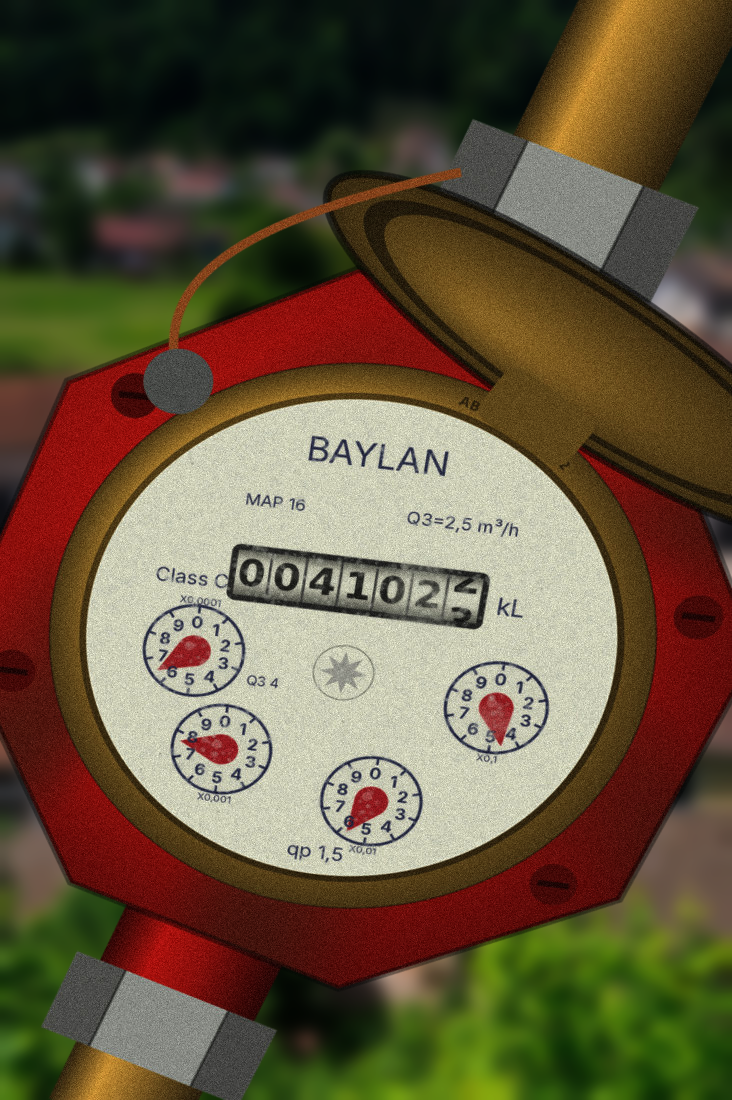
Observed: kL 41022.4576
